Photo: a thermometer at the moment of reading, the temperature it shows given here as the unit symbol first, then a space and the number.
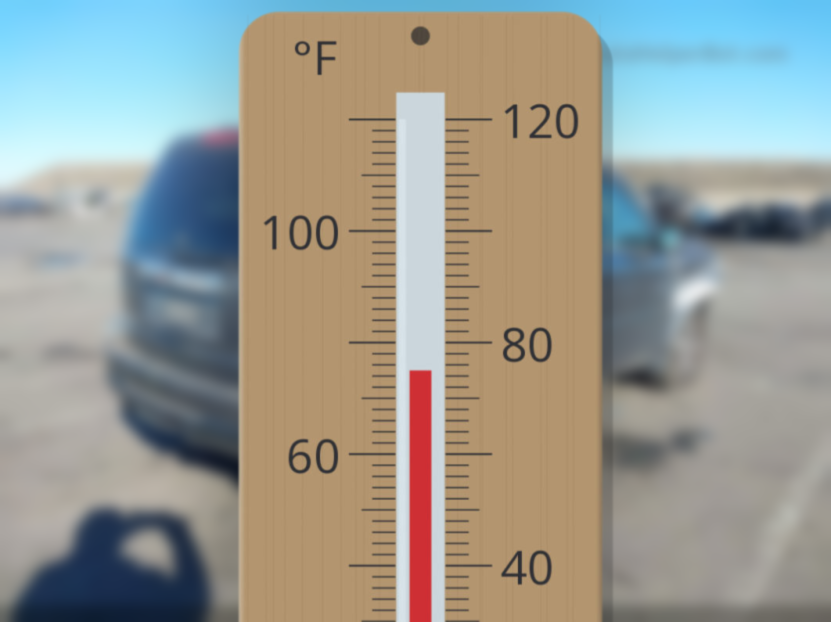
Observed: °F 75
